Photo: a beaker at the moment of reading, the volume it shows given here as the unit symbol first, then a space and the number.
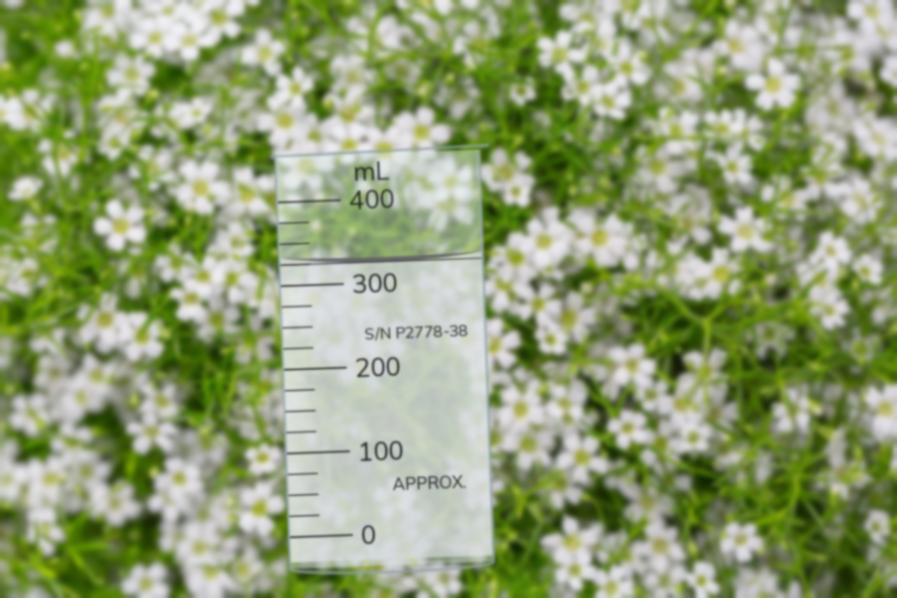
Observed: mL 325
